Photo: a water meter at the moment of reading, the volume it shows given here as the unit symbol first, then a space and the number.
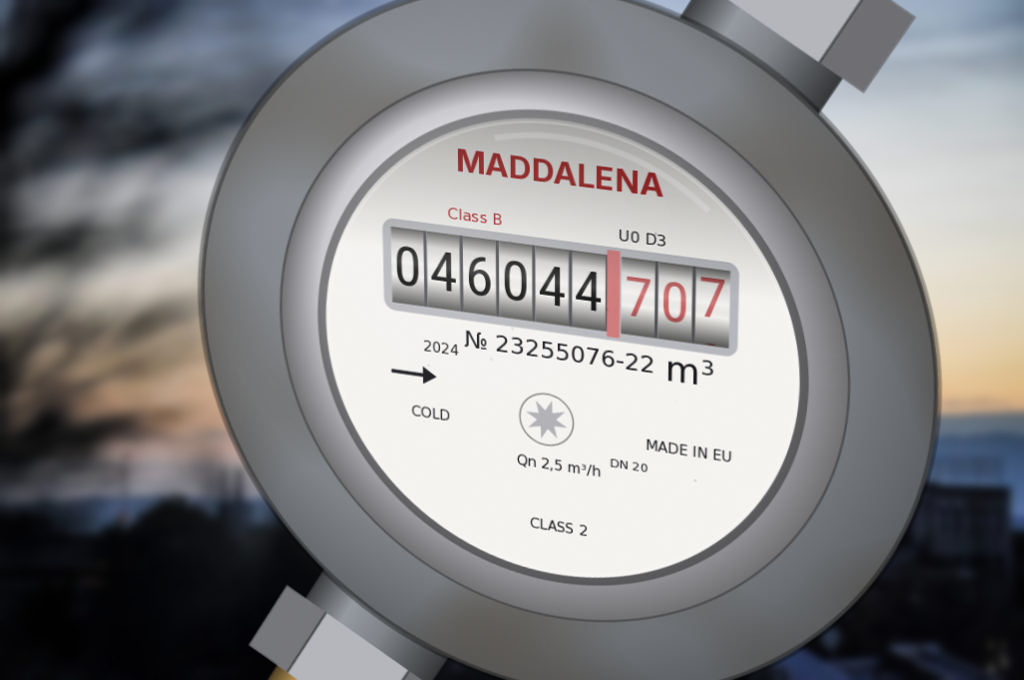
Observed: m³ 46044.707
